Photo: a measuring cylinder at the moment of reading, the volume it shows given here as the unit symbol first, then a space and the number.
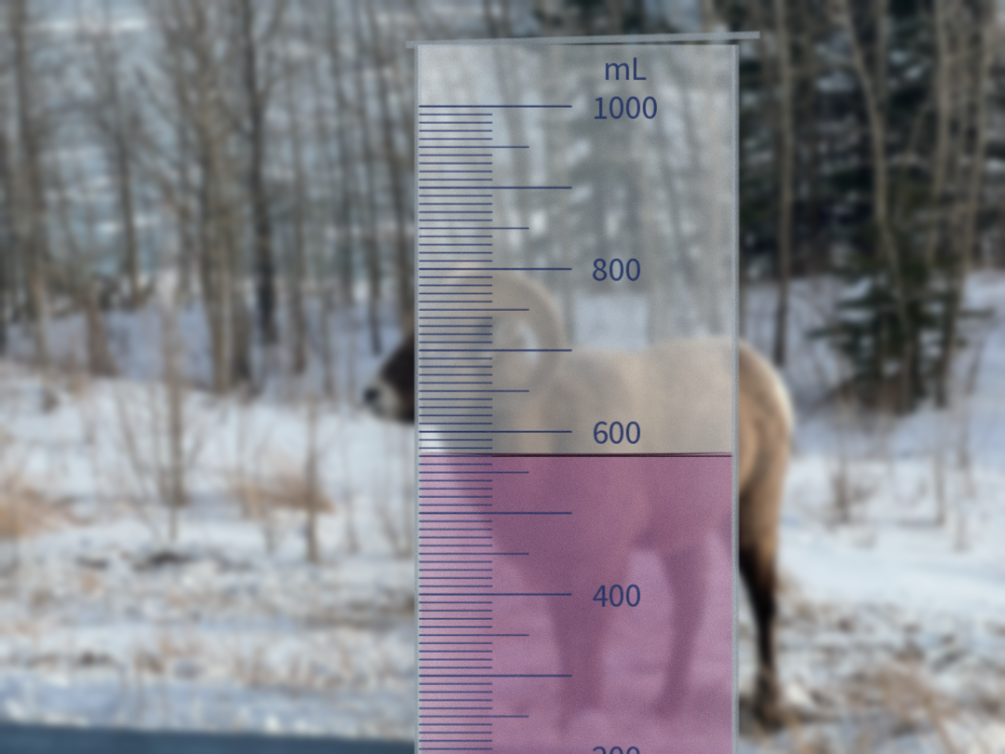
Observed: mL 570
